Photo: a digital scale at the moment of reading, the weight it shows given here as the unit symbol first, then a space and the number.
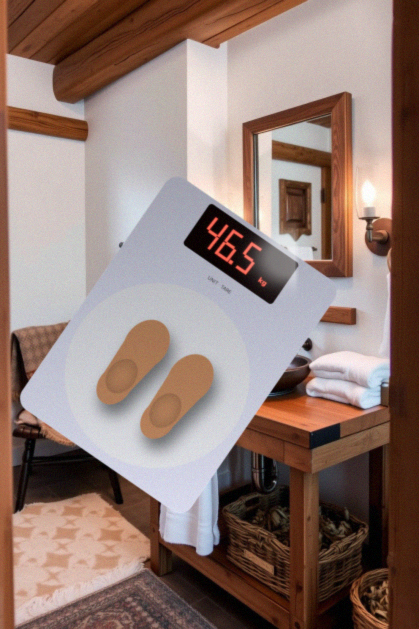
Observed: kg 46.5
